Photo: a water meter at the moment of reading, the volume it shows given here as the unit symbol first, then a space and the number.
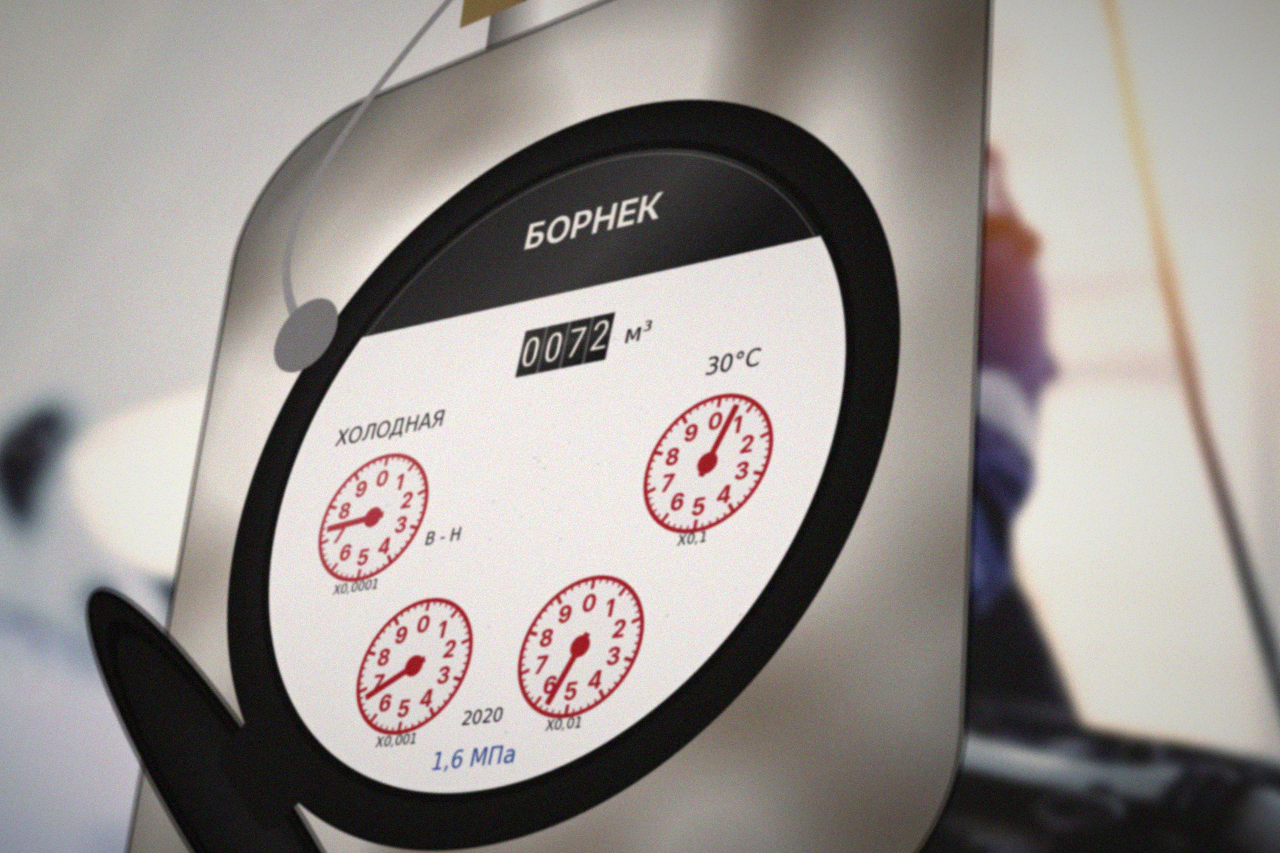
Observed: m³ 72.0567
